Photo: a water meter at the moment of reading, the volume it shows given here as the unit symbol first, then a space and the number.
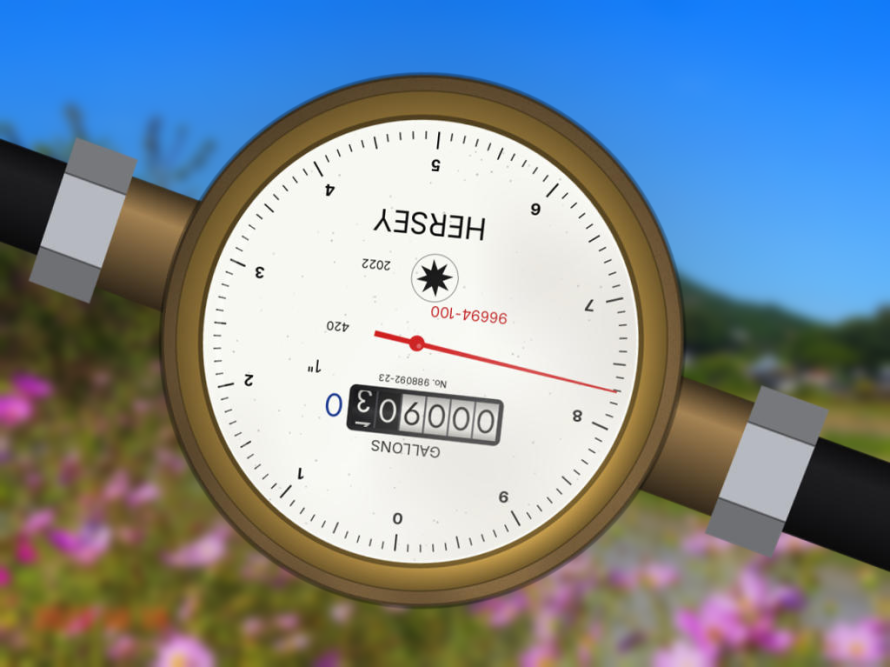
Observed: gal 9027.7
